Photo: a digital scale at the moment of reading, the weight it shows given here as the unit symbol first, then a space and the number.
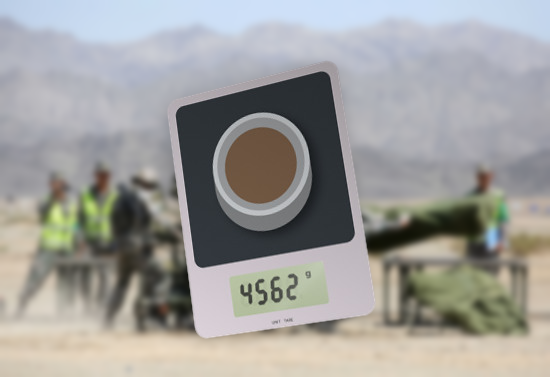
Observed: g 4562
